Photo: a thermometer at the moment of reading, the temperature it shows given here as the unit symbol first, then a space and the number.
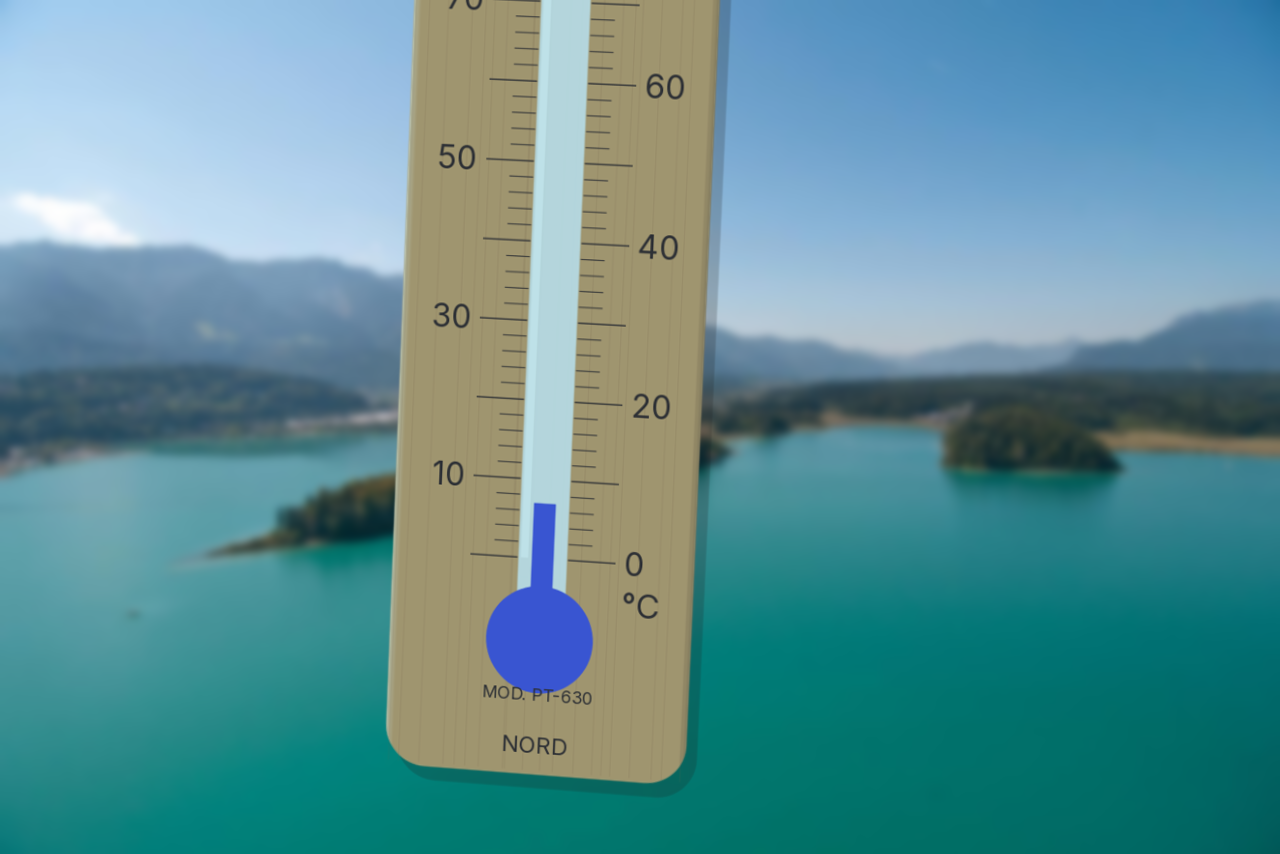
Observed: °C 7
